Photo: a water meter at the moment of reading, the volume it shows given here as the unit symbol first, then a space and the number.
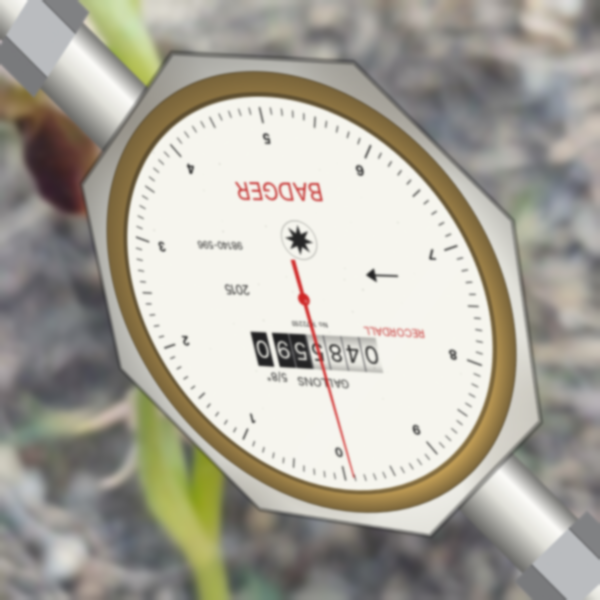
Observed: gal 485589.9
